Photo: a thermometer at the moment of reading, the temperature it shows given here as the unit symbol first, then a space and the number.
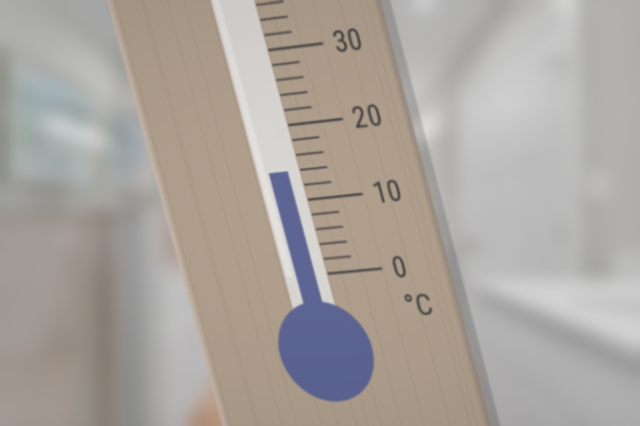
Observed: °C 14
